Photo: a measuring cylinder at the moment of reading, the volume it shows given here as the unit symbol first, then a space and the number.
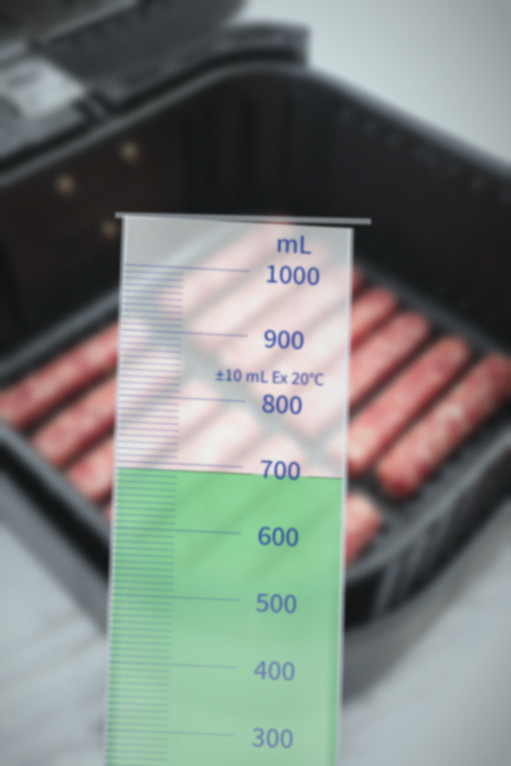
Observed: mL 690
